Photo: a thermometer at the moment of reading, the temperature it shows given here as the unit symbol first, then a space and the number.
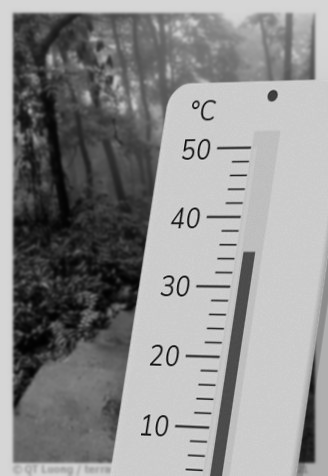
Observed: °C 35
